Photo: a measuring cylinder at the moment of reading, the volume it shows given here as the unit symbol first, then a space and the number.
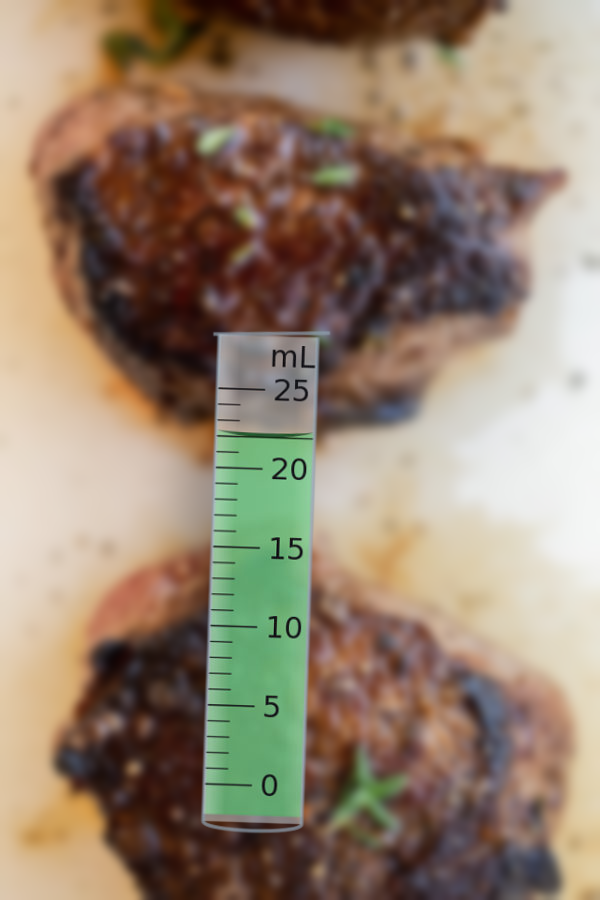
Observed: mL 22
